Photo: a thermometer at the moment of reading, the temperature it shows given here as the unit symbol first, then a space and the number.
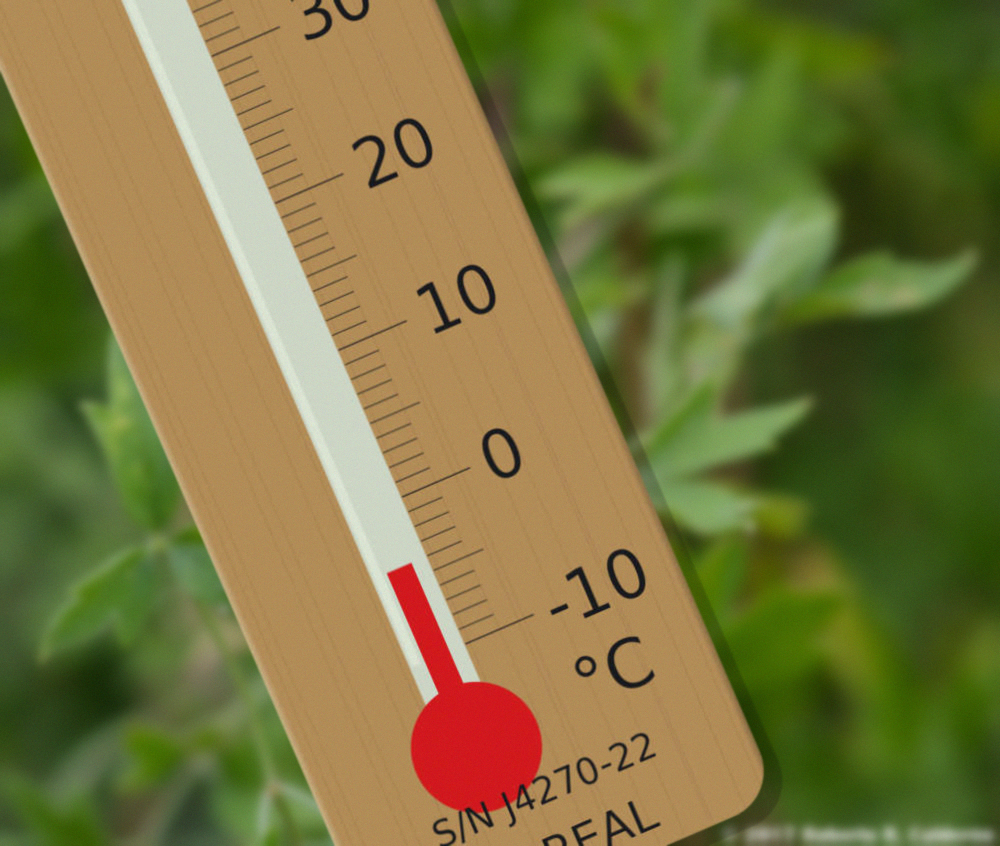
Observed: °C -4
